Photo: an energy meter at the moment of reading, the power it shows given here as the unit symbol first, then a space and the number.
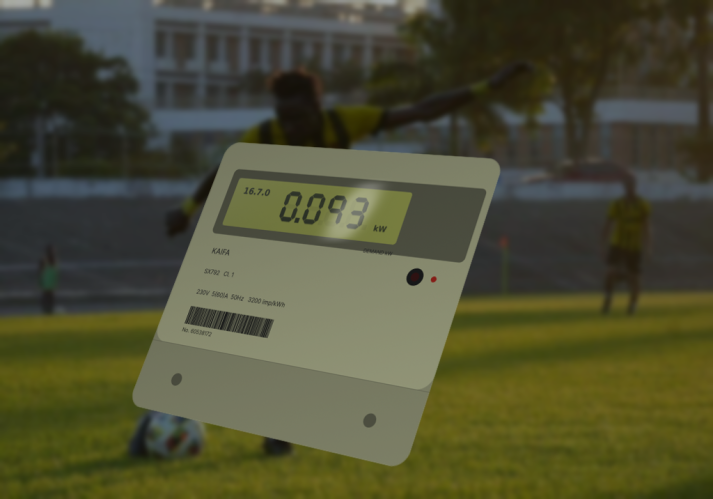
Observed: kW 0.093
